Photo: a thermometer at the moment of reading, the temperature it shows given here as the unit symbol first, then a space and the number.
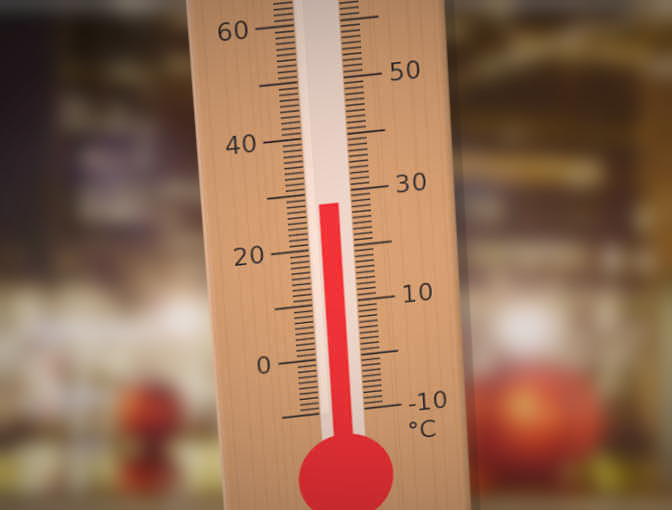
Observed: °C 28
